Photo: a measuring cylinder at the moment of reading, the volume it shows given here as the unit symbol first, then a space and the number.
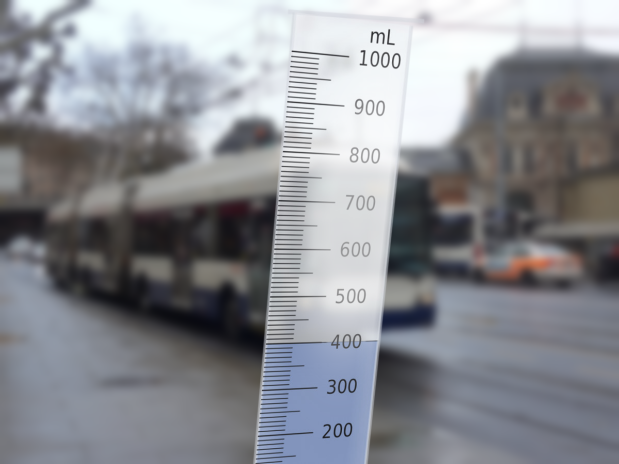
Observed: mL 400
